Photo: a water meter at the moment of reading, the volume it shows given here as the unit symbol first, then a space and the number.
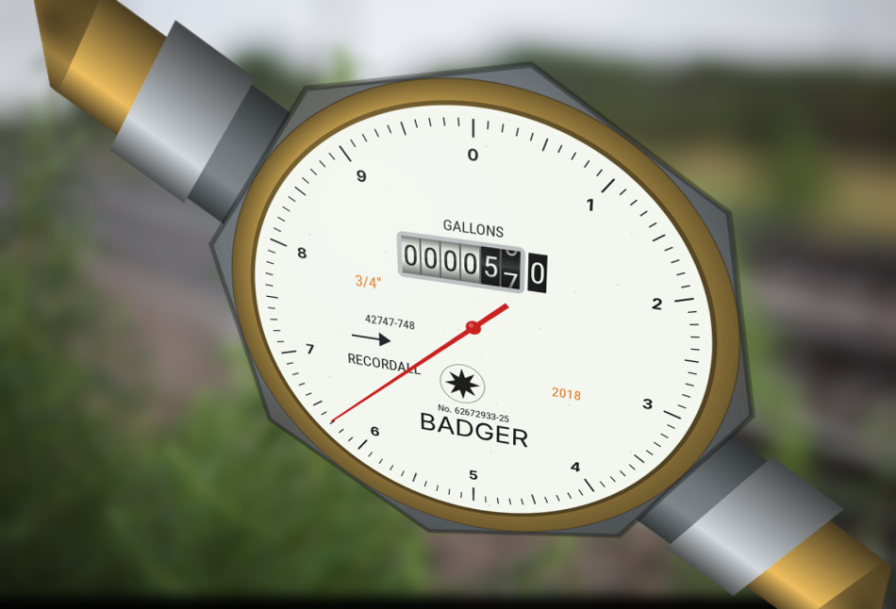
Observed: gal 566.3
